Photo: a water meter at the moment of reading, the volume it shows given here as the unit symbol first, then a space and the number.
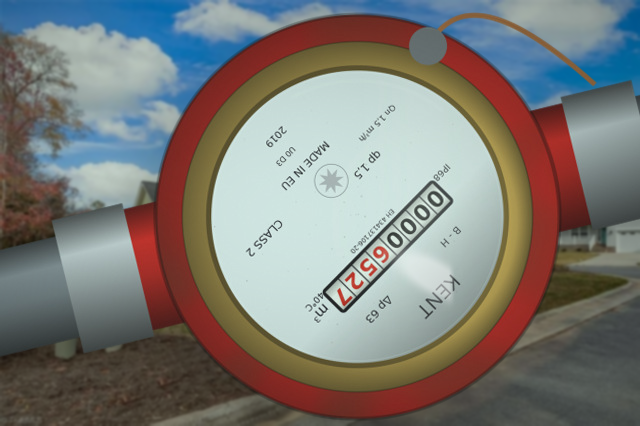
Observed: m³ 0.6527
